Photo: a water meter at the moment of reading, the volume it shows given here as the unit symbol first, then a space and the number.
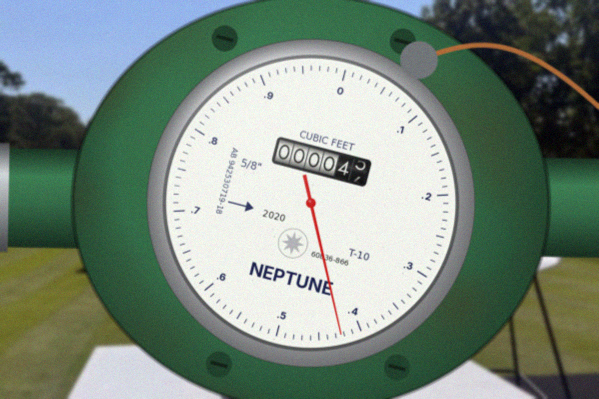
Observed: ft³ 45.42
